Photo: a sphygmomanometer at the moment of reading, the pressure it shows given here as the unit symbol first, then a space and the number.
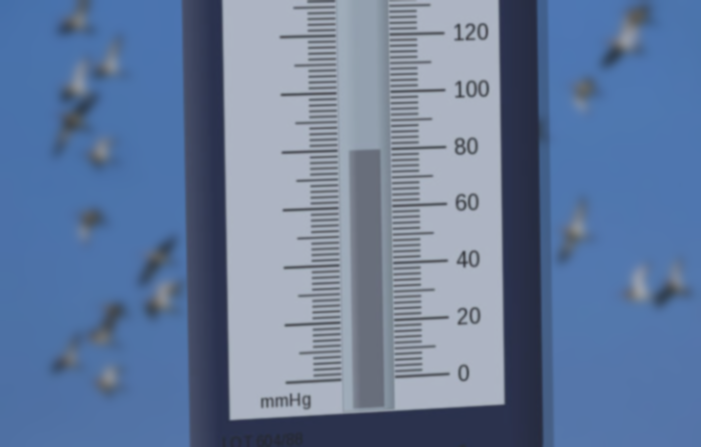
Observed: mmHg 80
